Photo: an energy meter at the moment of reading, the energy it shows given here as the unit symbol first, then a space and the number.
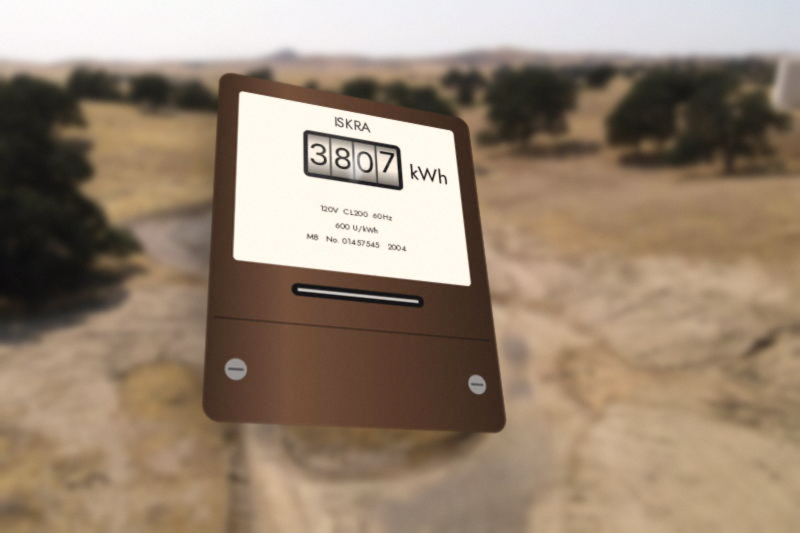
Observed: kWh 3807
